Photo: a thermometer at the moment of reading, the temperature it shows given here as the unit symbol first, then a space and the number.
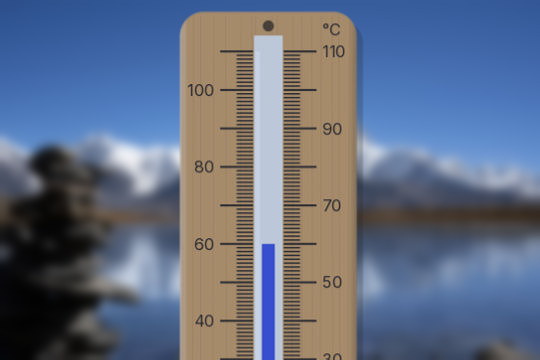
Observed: °C 60
